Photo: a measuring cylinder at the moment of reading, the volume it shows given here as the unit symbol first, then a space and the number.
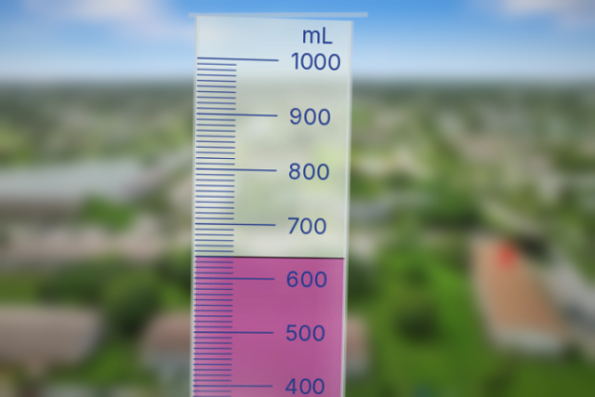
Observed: mL 640
